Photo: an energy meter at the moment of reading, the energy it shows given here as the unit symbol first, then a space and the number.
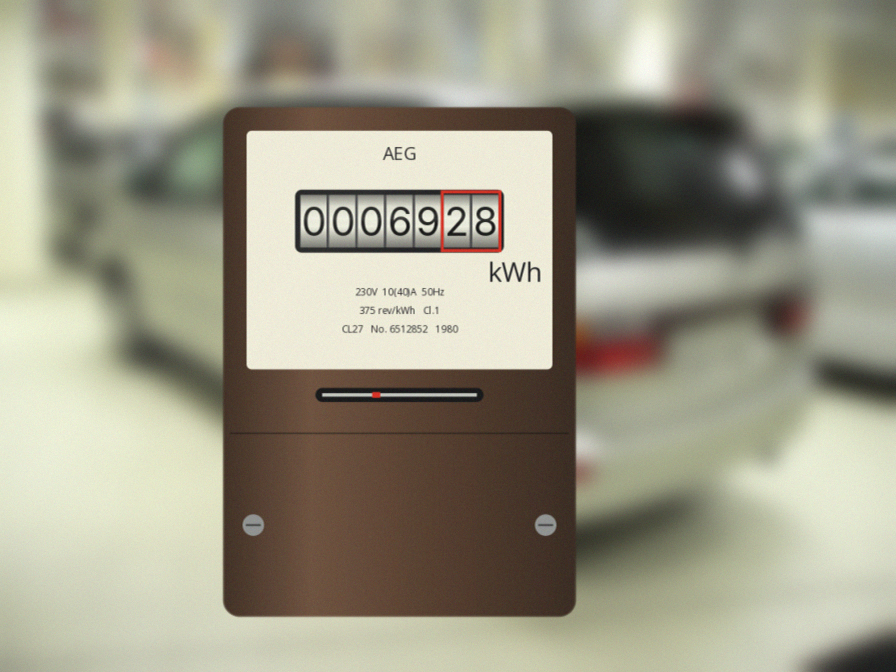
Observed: kWh 69.28
